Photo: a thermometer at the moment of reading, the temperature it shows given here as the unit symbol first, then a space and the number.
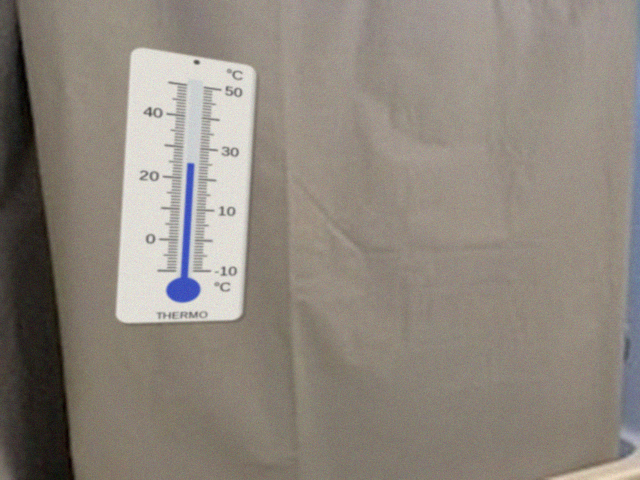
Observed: °C 25
